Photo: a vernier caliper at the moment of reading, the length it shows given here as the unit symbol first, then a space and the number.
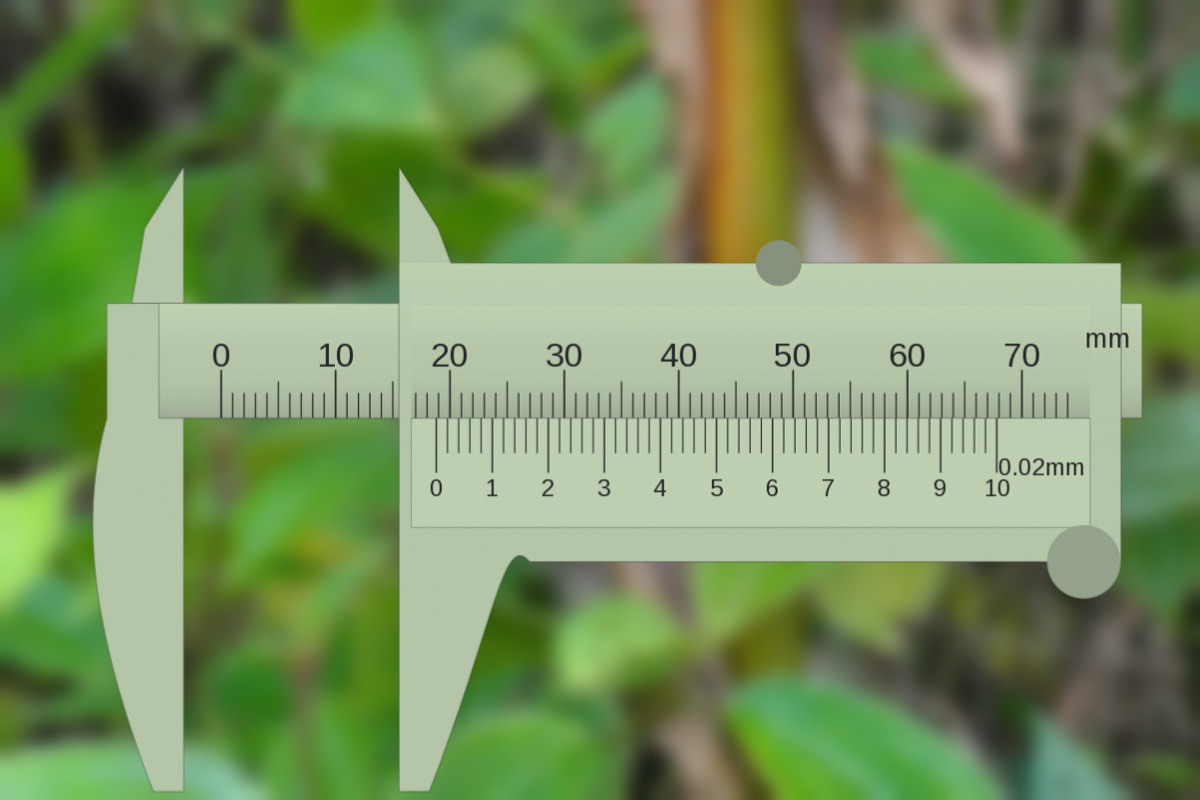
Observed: mm 18.8
